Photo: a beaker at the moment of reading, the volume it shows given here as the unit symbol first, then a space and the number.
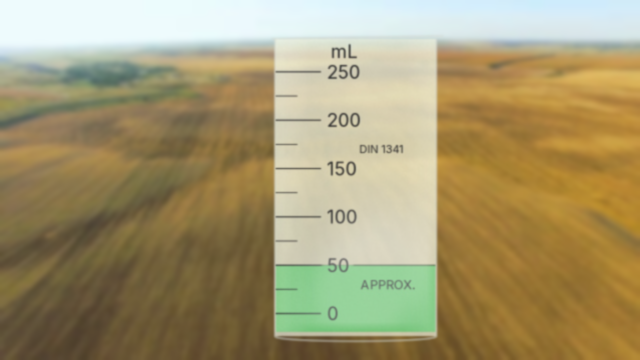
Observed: mL 50
